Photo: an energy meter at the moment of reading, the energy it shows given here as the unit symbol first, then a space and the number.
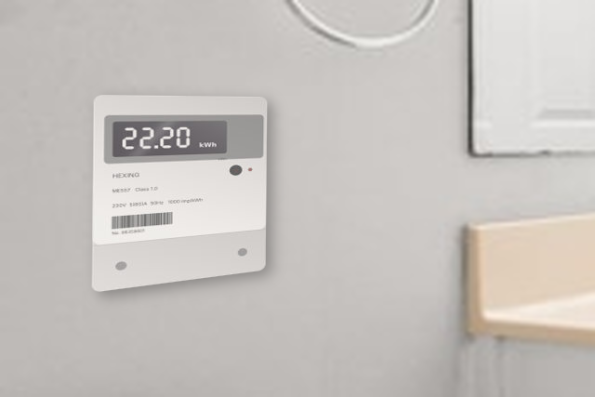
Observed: kWh 22.20
